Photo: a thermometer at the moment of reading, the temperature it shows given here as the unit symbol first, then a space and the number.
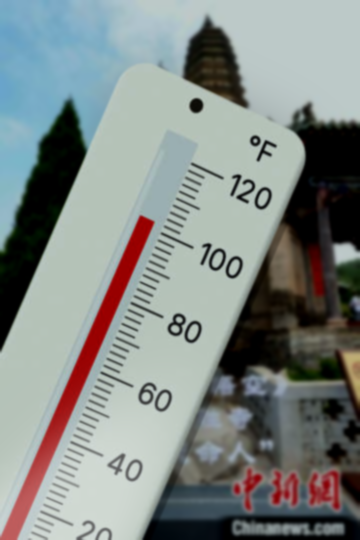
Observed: °F 102
